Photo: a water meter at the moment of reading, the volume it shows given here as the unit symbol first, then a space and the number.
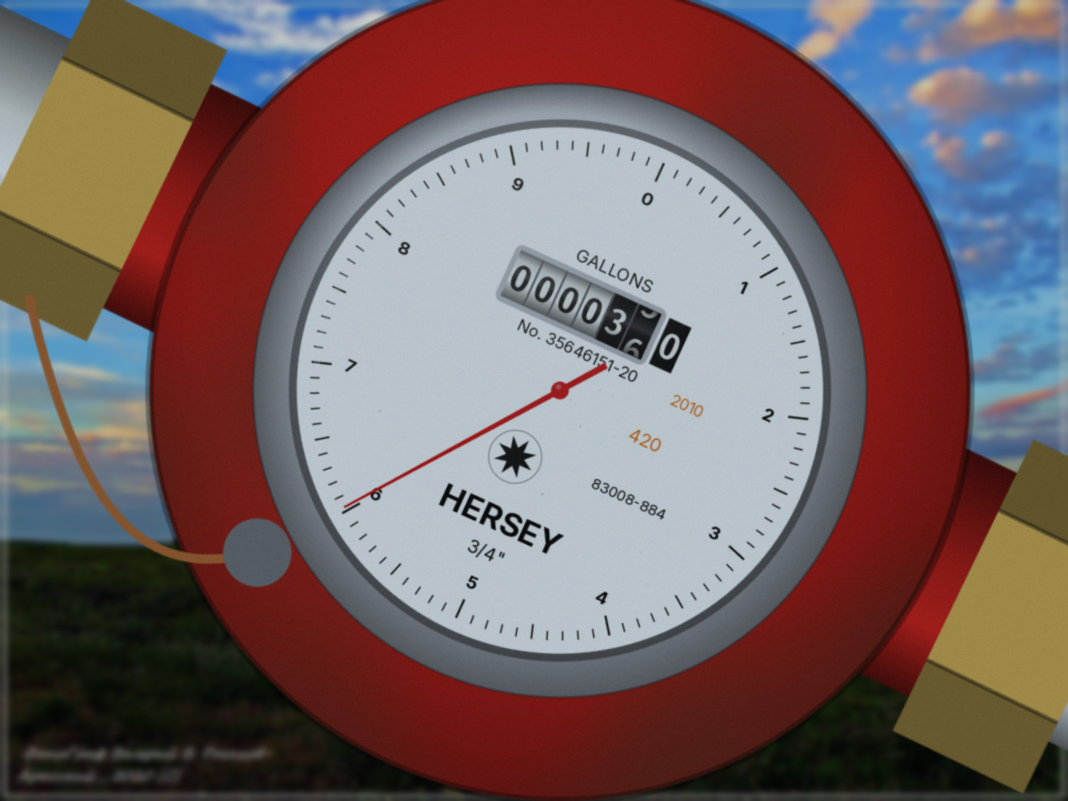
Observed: gal 356.0
